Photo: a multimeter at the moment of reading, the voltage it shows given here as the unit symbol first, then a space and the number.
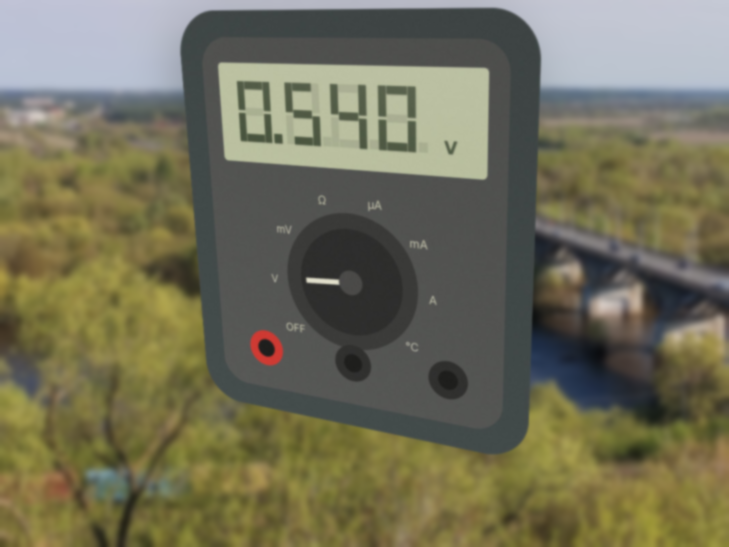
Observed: V 0.540
